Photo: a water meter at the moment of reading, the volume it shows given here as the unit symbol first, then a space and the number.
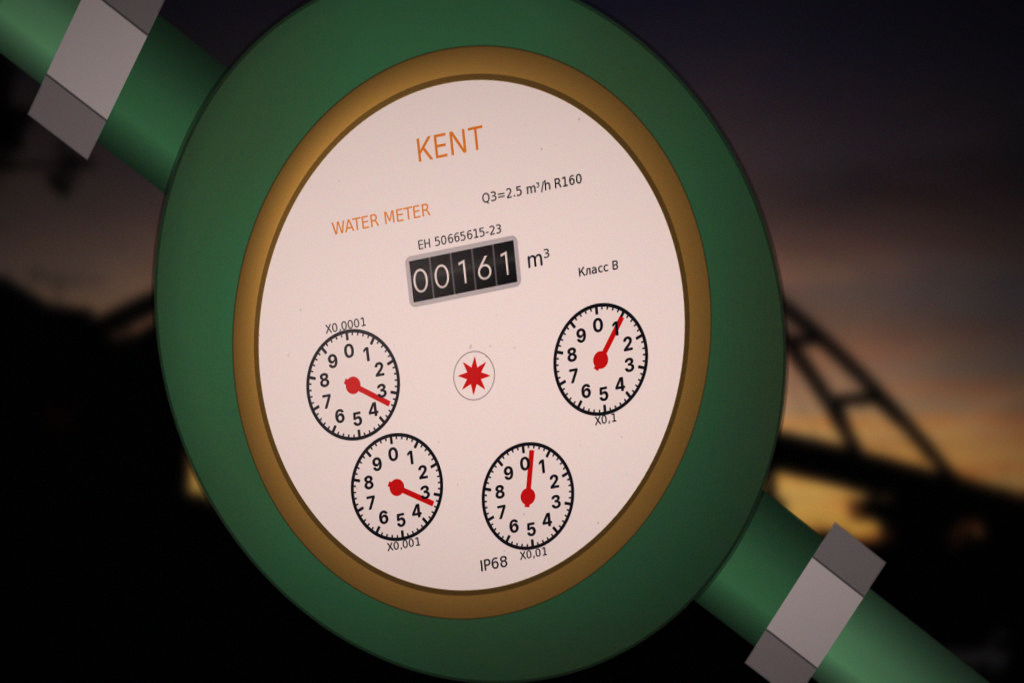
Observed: m³ 161.1033
